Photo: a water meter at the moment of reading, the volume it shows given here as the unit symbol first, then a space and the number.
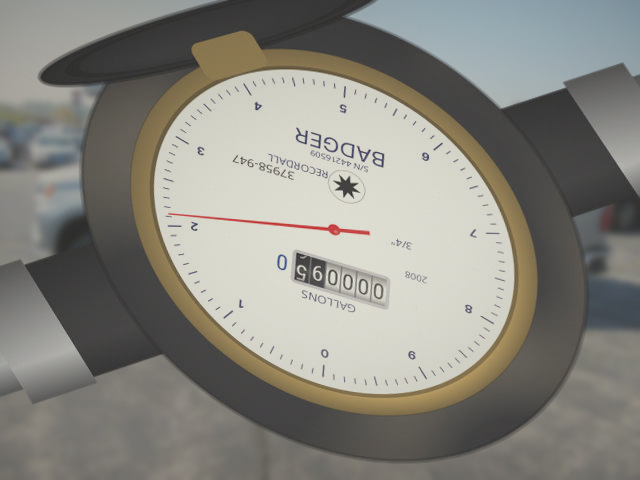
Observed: gal 952.1
